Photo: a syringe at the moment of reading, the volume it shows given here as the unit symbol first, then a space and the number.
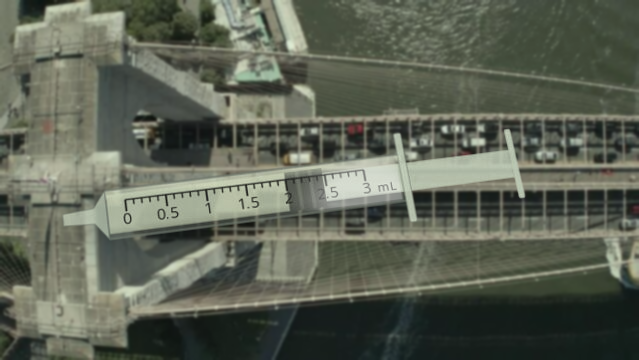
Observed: mL 2
